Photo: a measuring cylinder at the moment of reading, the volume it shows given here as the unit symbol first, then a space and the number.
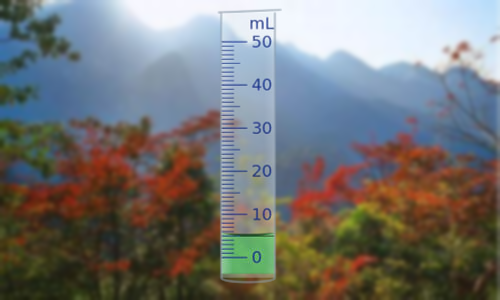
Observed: mL 5
